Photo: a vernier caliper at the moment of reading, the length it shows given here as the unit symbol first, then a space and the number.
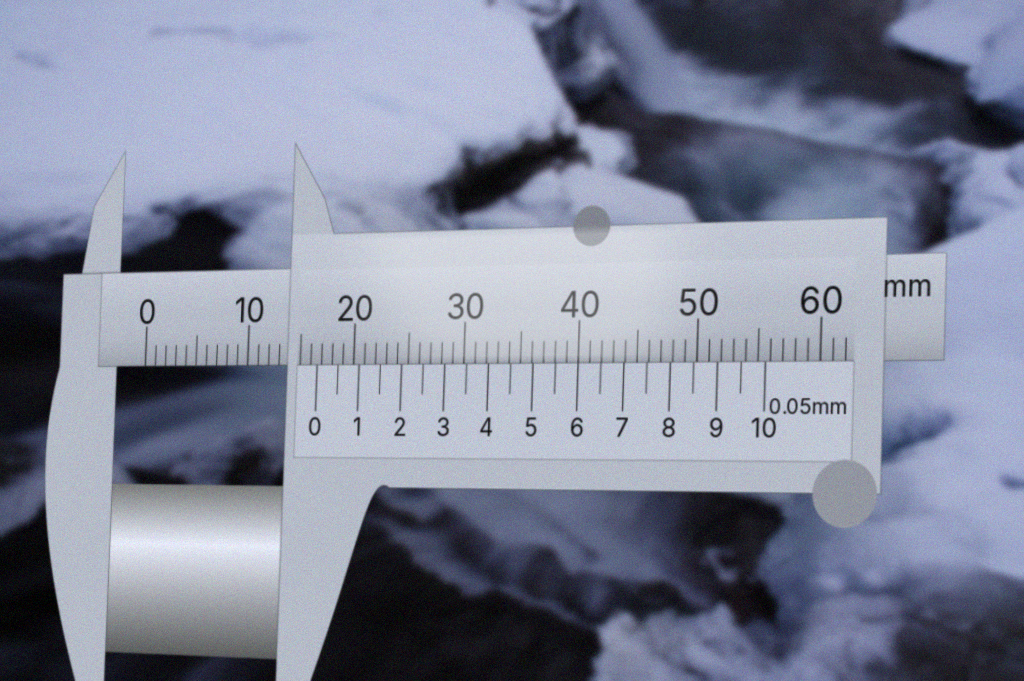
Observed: mm 16.6
